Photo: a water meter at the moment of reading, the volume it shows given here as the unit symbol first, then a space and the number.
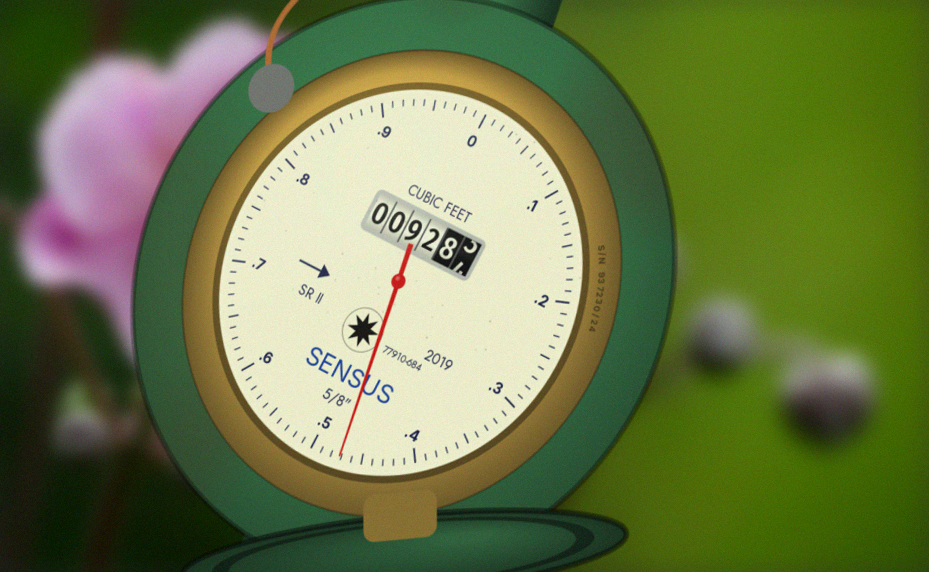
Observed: ft³ 9283.47
